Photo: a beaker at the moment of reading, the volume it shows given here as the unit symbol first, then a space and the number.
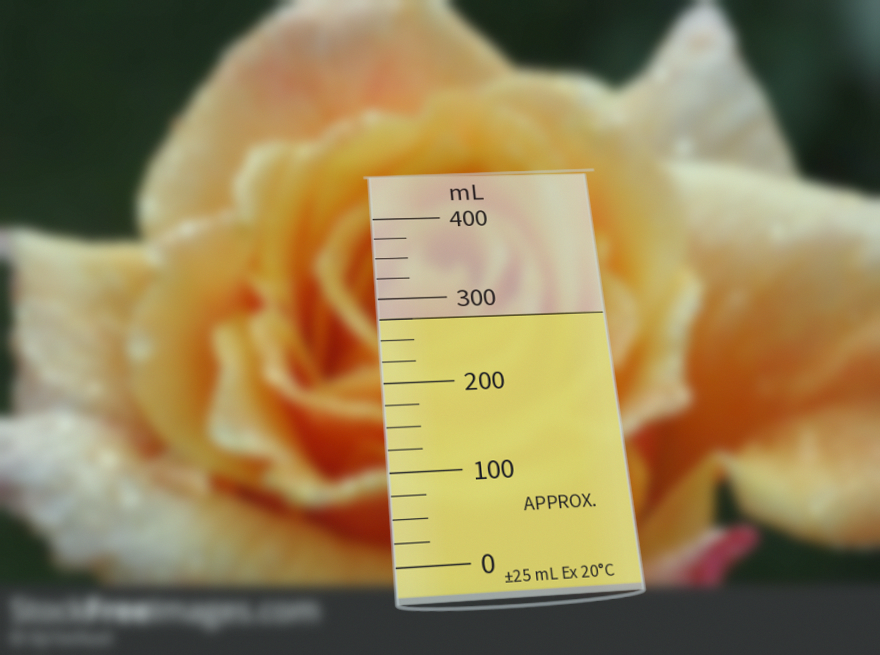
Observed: mL 275
